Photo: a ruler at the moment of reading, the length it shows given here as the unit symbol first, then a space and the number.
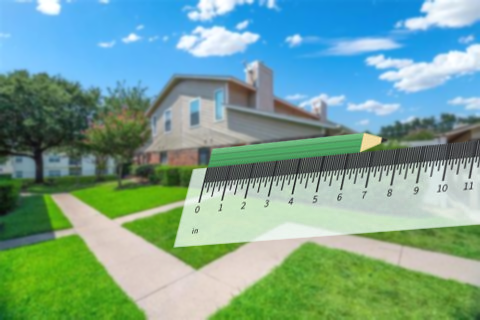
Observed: in 7.5
